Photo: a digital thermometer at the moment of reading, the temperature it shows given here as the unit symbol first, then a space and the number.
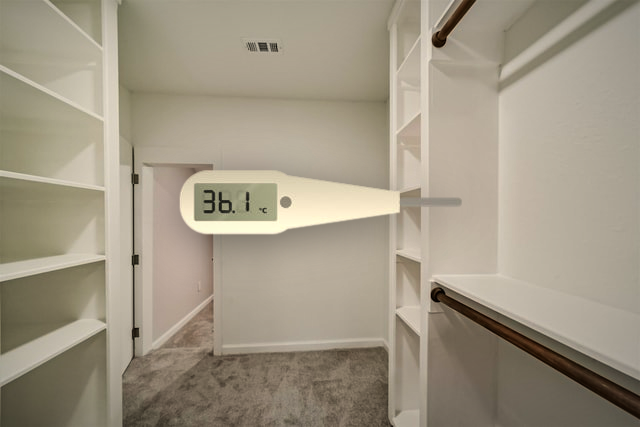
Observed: °C 36.1
